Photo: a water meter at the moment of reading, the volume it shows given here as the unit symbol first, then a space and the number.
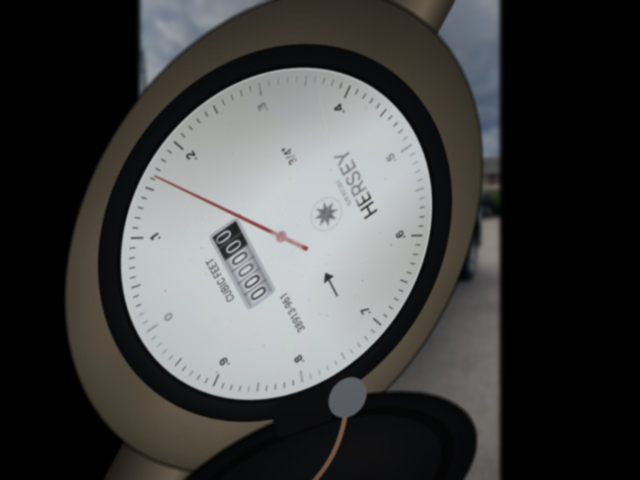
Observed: ft³ 0.16
